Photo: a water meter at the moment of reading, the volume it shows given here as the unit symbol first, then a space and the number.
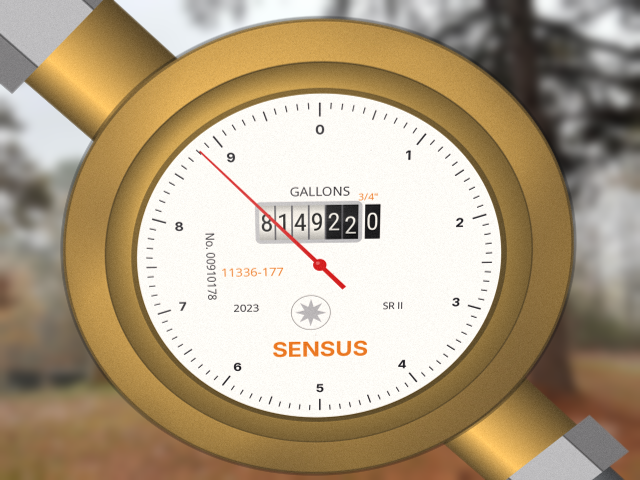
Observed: gal 8149218.8
